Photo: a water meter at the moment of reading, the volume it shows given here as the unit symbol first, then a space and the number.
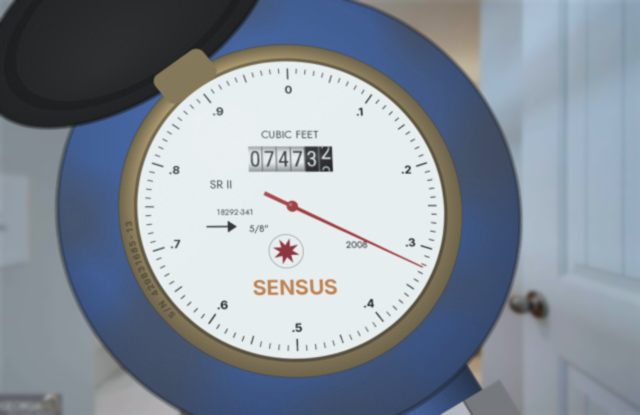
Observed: ft³ 74732.32
